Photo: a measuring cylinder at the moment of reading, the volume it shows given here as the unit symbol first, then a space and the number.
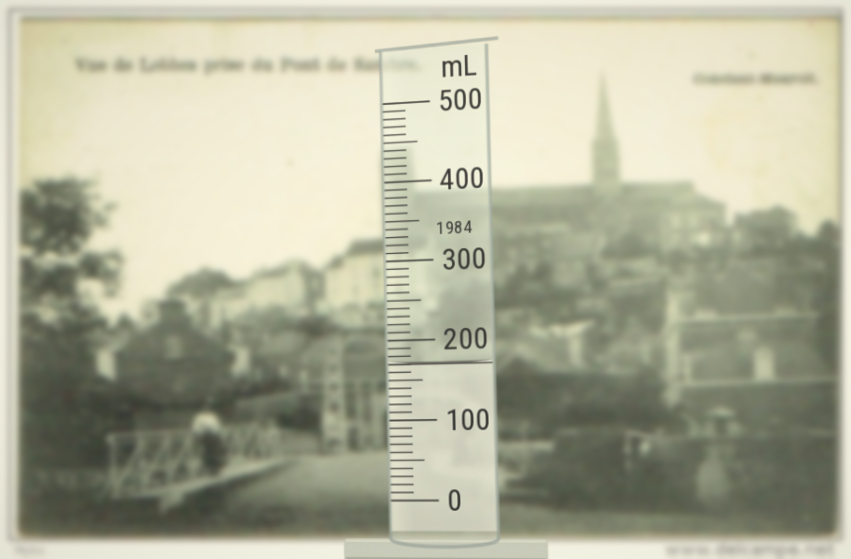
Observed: mL 170
